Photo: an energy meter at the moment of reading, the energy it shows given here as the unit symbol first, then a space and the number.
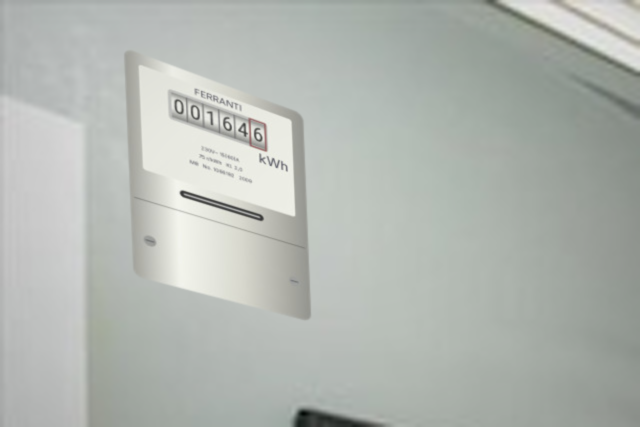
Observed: kWh 164.6
